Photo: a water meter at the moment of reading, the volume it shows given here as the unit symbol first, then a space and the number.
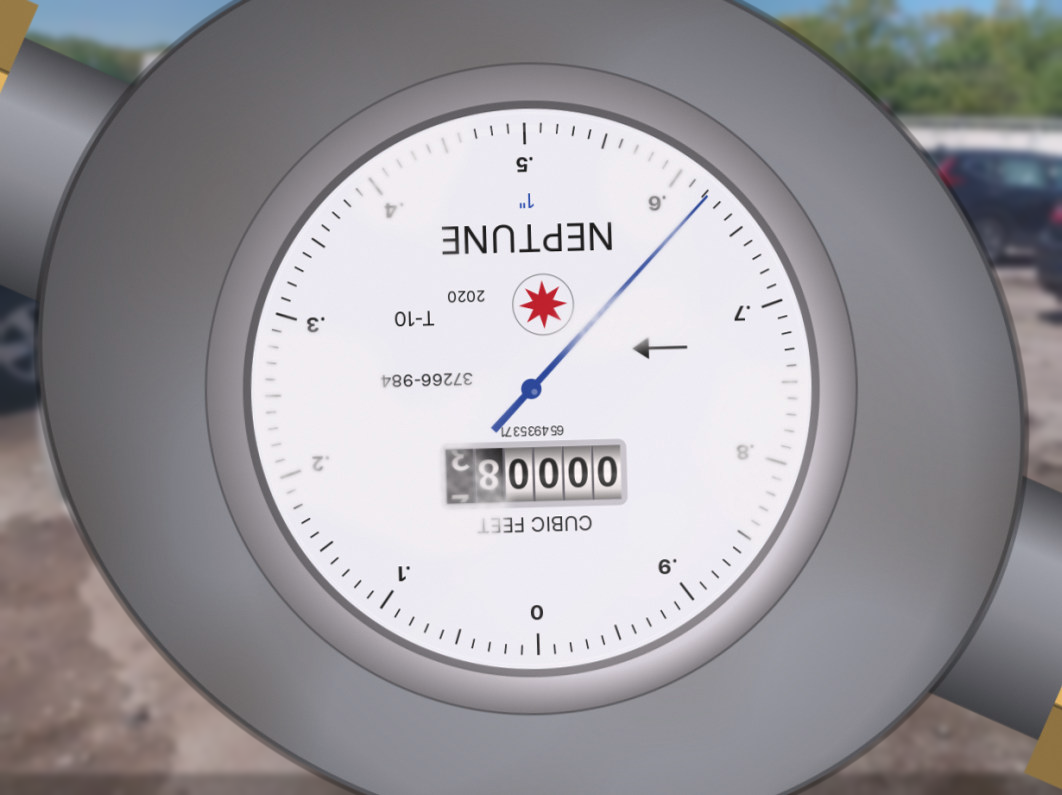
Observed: ft³ 82.62
